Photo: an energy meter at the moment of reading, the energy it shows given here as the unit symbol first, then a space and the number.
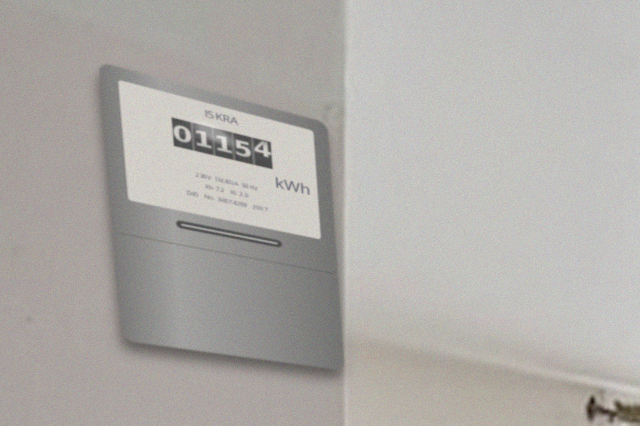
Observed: kWh 1154
